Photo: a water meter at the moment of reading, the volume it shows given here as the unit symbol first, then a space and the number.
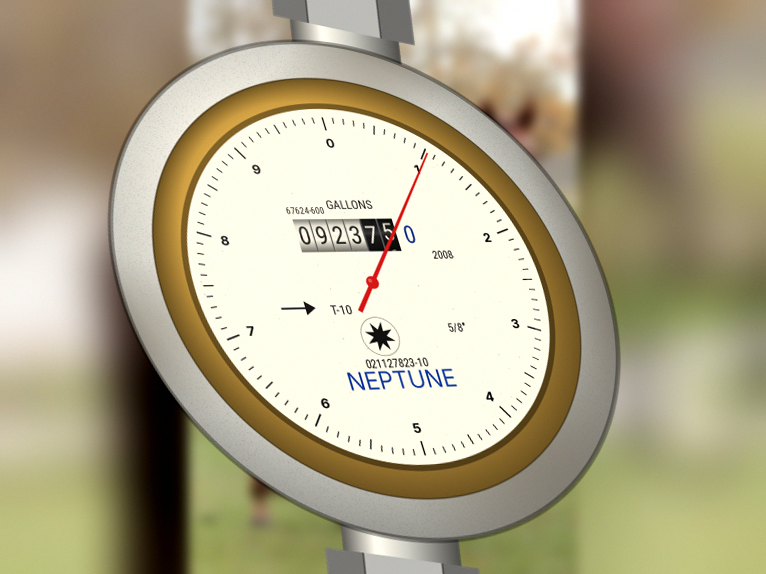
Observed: gal 923751.0
